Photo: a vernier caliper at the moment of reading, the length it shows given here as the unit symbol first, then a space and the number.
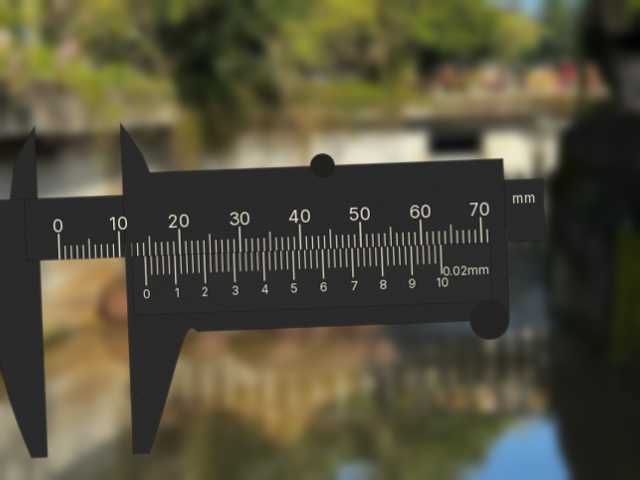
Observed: mm 14.2
